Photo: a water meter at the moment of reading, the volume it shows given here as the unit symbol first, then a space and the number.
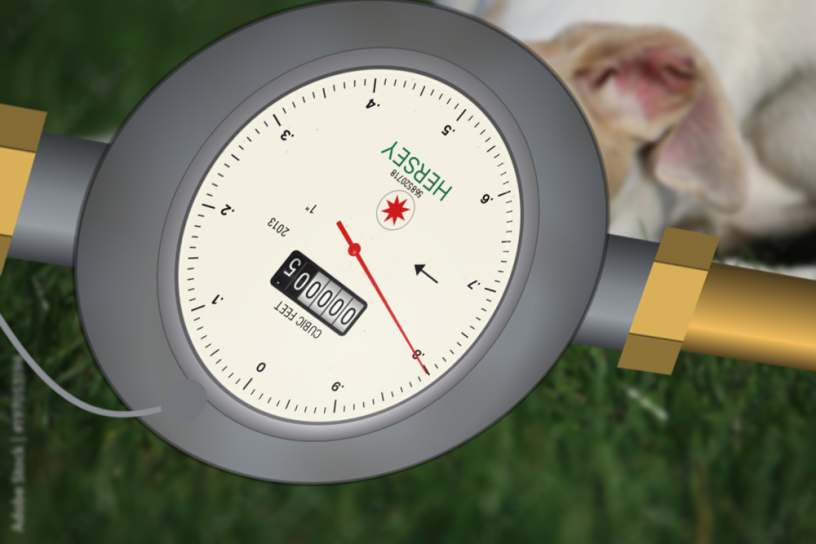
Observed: ft³ 4.80
